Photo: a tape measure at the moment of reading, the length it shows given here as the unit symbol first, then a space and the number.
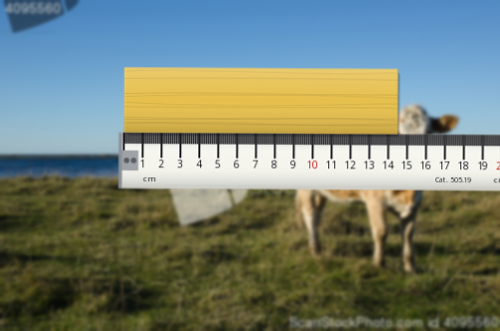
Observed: cm 14.5
